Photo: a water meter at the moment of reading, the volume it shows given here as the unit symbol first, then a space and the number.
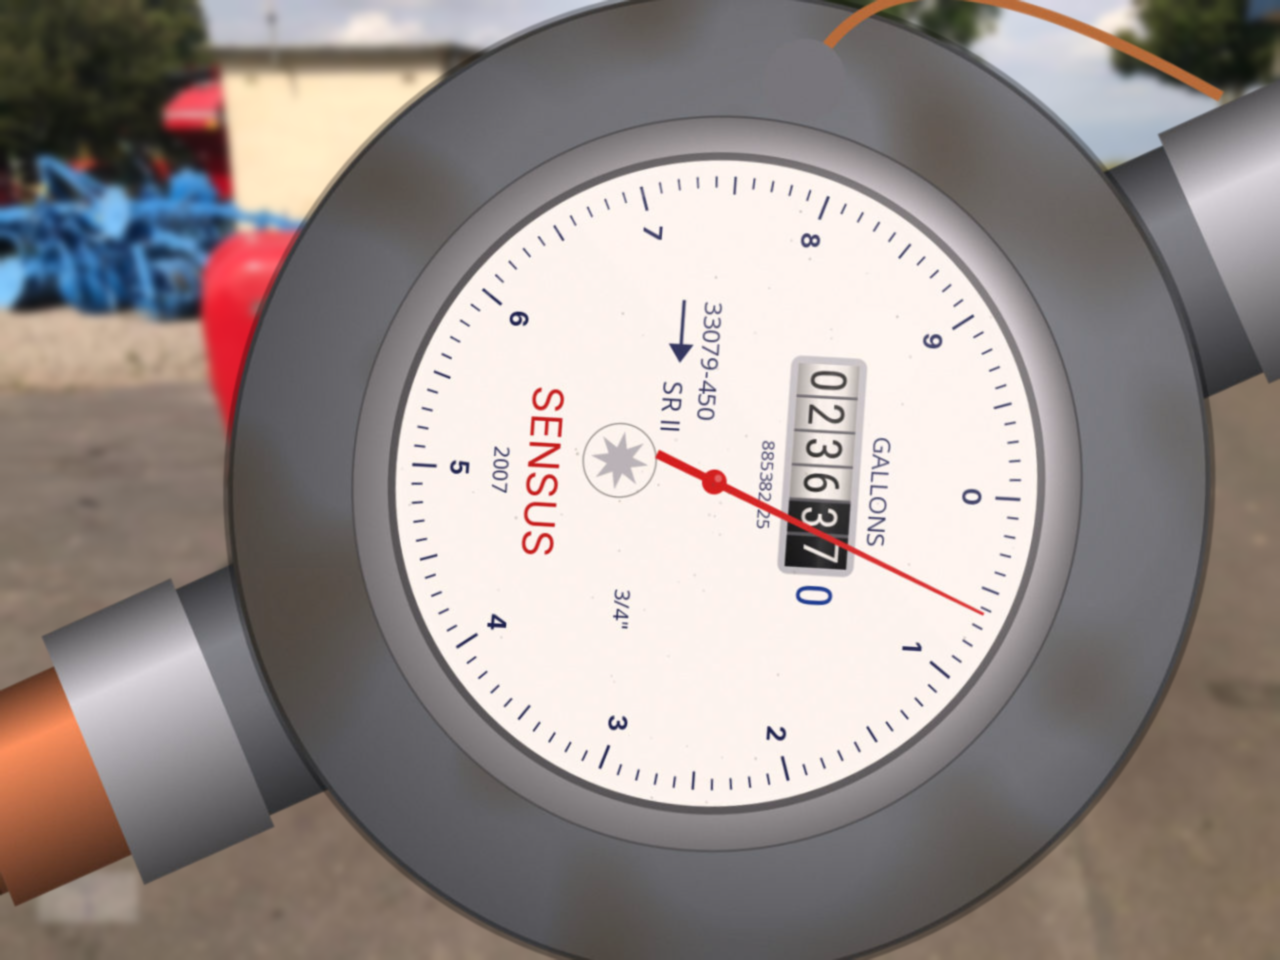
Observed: gal 236370.6
